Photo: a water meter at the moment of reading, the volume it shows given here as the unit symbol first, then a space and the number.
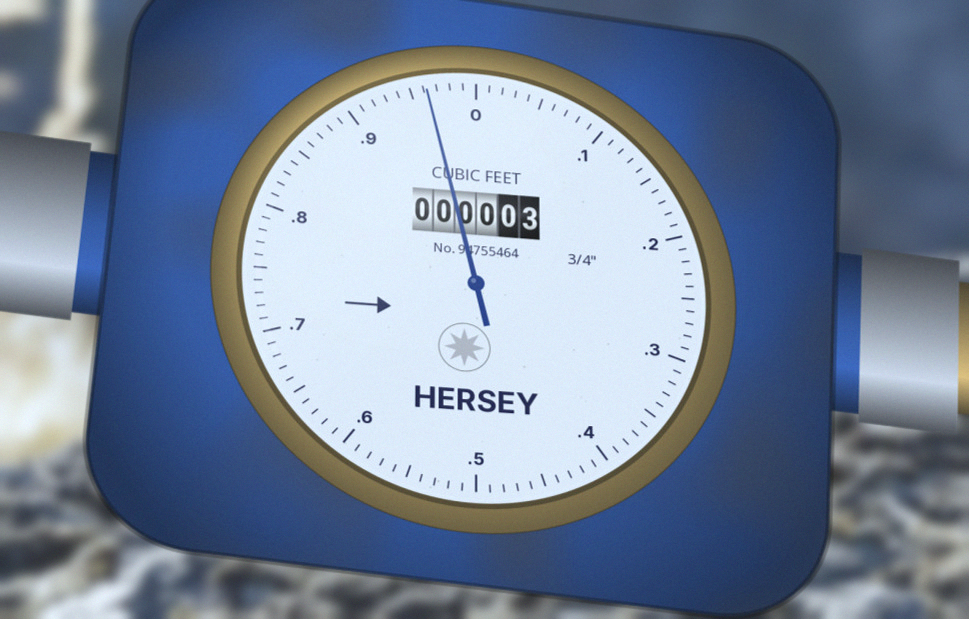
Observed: ft³ 2.96
